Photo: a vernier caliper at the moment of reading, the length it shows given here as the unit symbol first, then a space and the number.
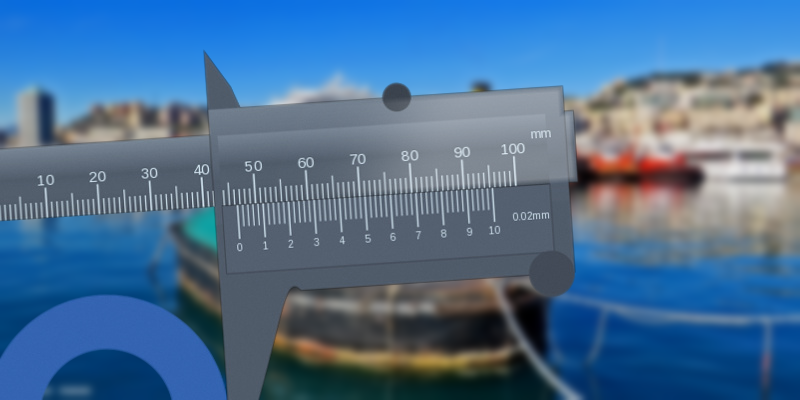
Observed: mm 46.5
